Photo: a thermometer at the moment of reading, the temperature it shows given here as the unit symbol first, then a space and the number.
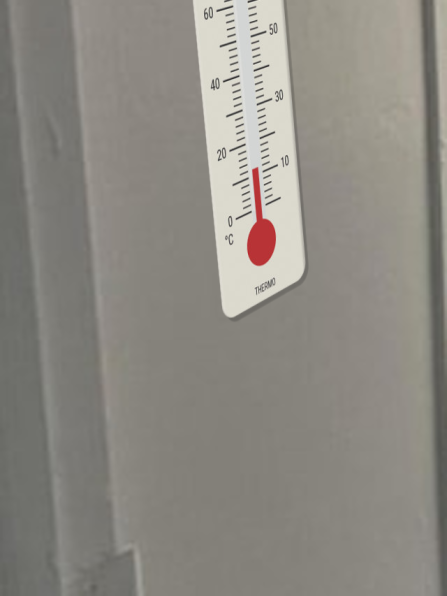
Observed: °C 12
